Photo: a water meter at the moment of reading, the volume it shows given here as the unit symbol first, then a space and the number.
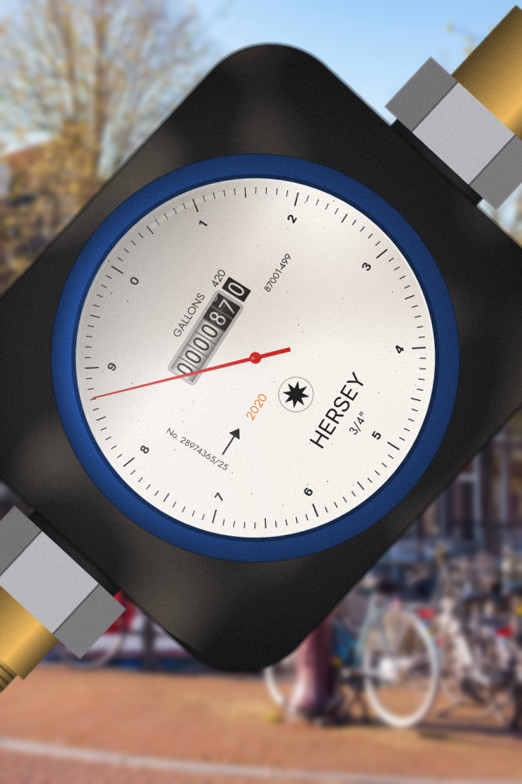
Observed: gal 868.7
